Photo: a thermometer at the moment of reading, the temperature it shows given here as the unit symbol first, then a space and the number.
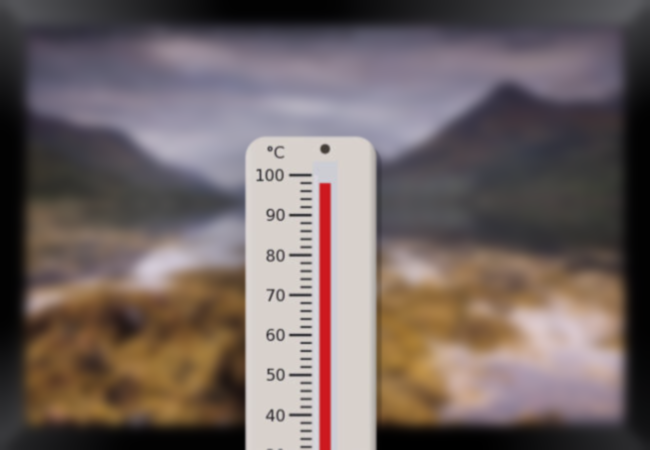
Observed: °C 98
